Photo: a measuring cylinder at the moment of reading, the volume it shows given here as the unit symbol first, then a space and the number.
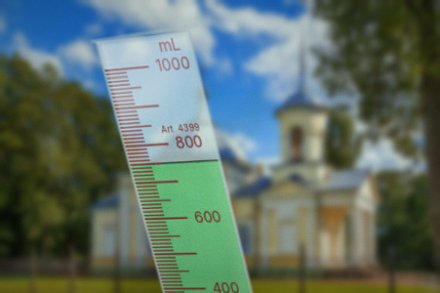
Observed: mL 750
